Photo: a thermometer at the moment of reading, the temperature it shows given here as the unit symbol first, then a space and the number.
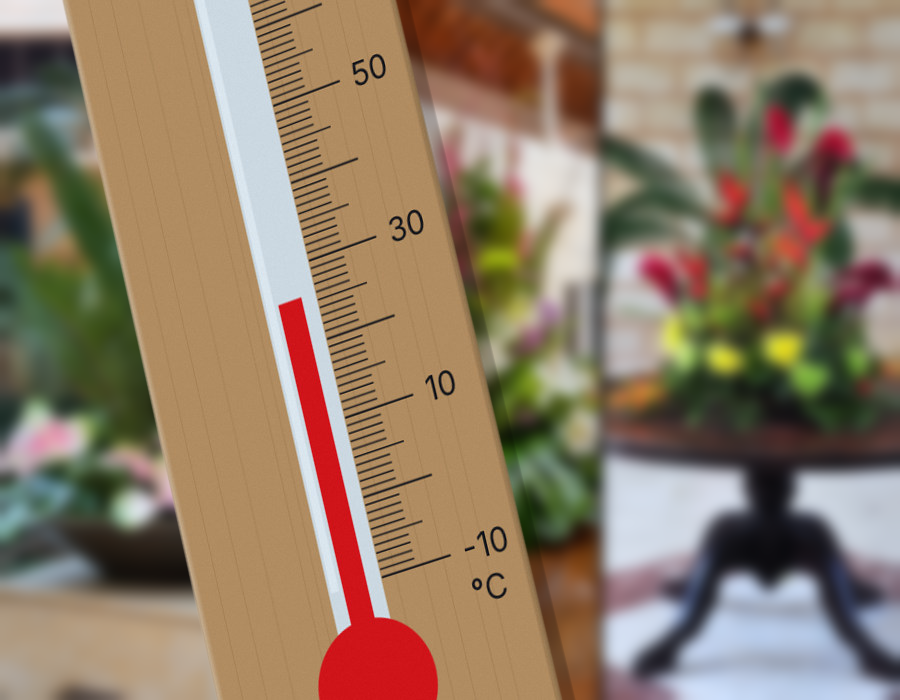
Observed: °C 26
